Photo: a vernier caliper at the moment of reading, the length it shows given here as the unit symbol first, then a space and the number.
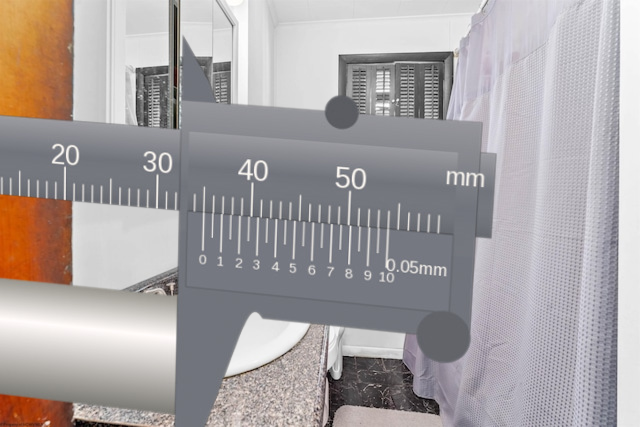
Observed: mm 35.0
